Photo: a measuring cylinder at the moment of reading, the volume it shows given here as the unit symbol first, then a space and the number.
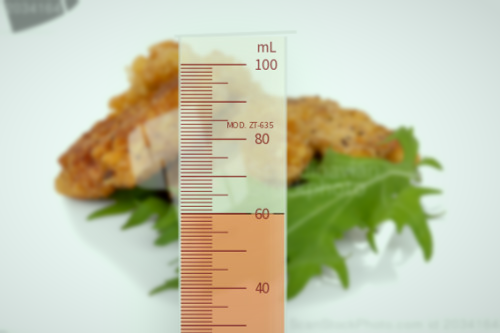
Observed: mL 60
